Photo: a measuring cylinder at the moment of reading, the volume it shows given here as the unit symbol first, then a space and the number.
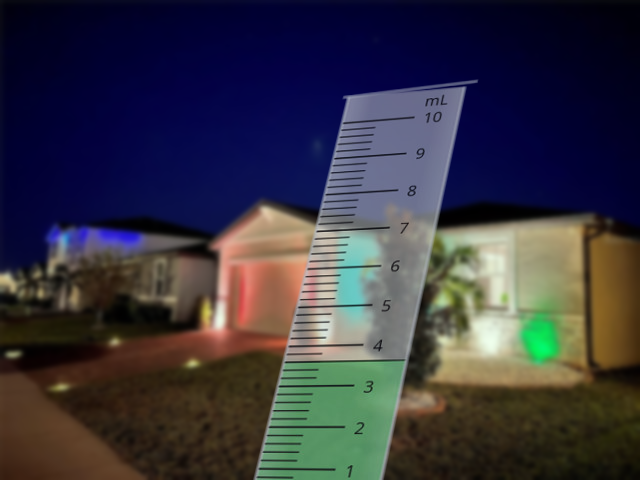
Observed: mL 3.6
